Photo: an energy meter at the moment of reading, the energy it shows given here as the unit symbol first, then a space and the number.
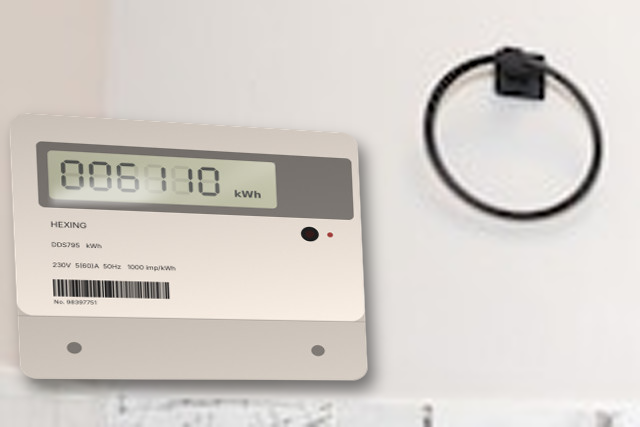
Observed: kWh 6110
